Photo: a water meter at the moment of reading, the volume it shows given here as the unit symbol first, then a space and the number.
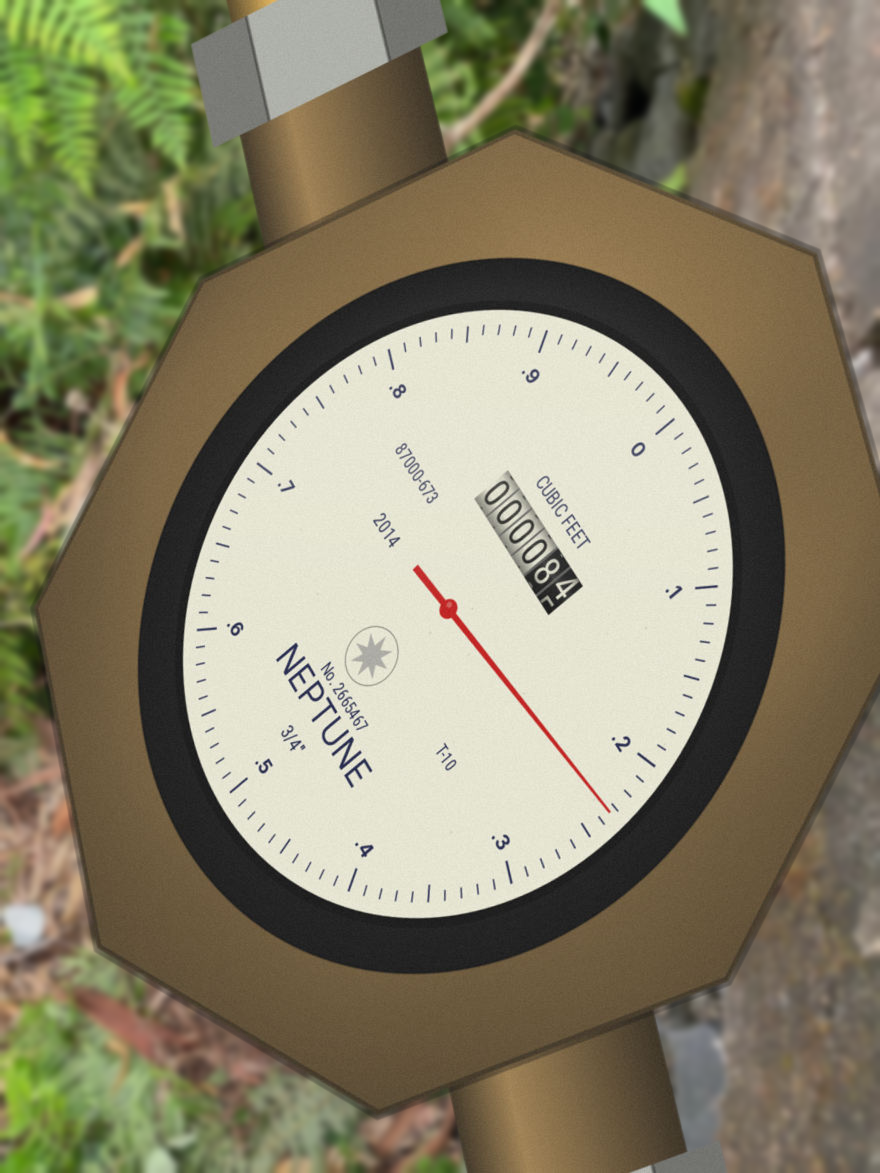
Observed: ft³ 84.23
